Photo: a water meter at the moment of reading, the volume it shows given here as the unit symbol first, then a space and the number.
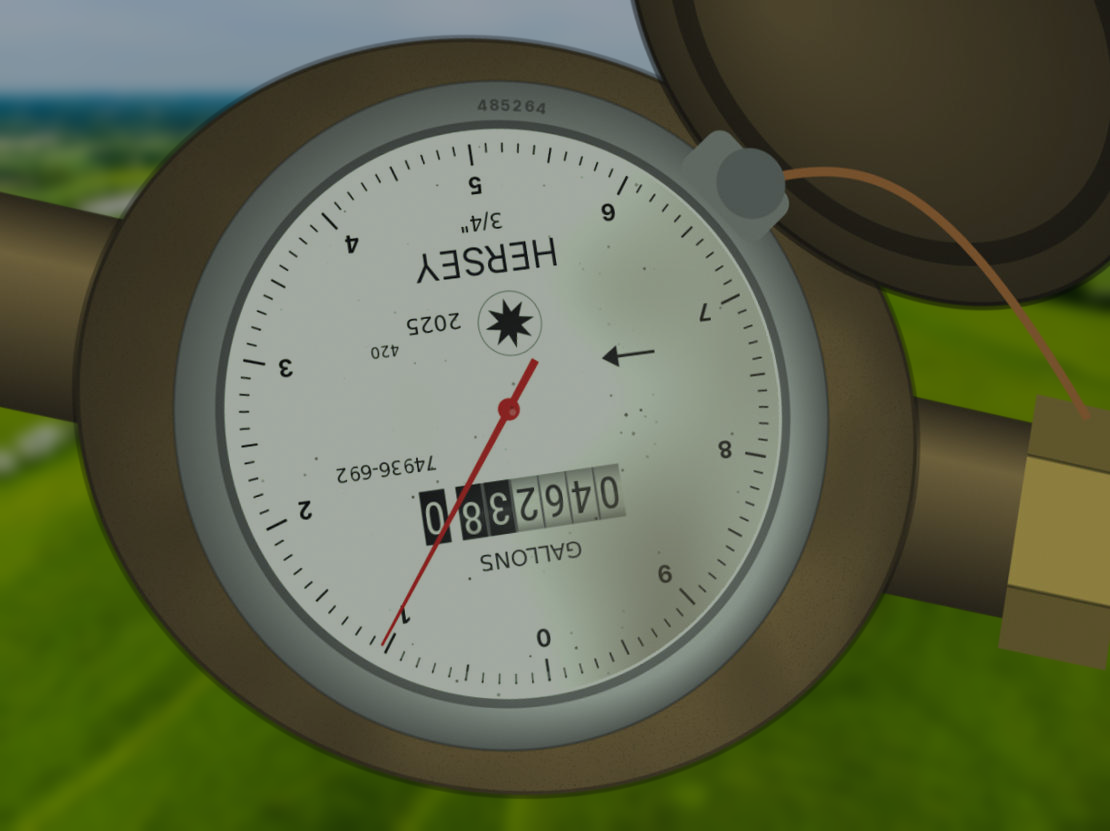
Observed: gal 462381.0
